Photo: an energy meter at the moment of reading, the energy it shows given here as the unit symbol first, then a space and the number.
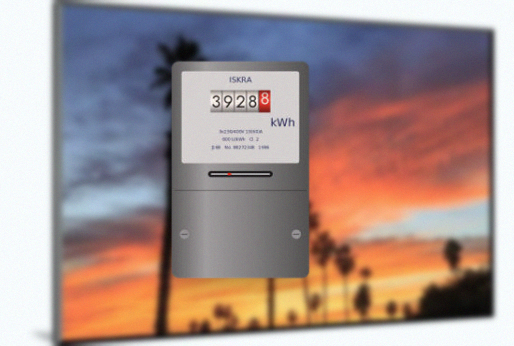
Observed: kWh 3928.8
